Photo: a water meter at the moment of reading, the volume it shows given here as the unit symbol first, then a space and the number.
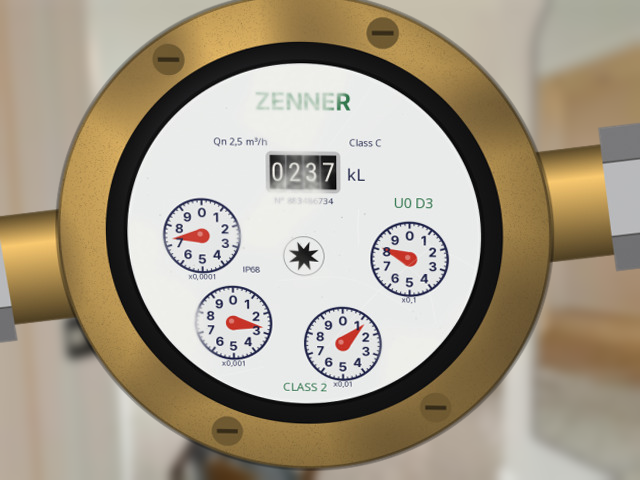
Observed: kL 237.8127
